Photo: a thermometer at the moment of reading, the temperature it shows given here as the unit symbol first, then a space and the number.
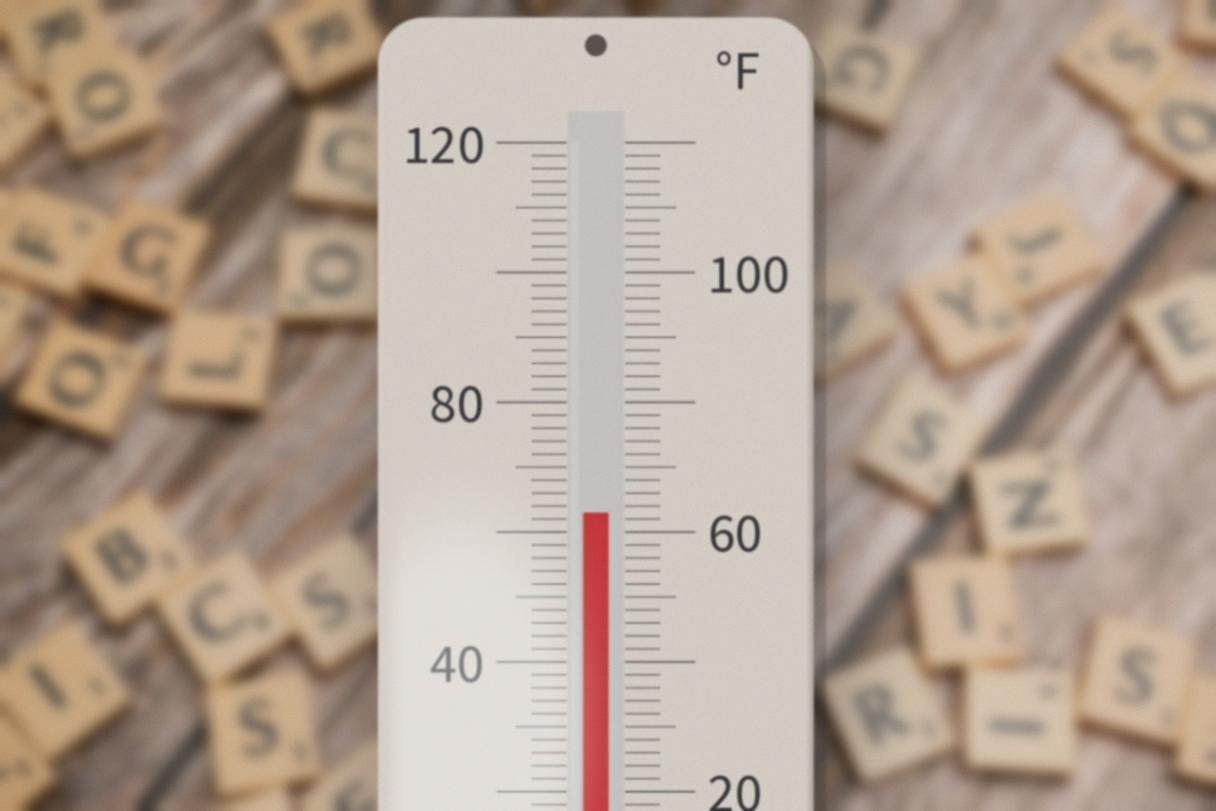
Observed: °F 63
